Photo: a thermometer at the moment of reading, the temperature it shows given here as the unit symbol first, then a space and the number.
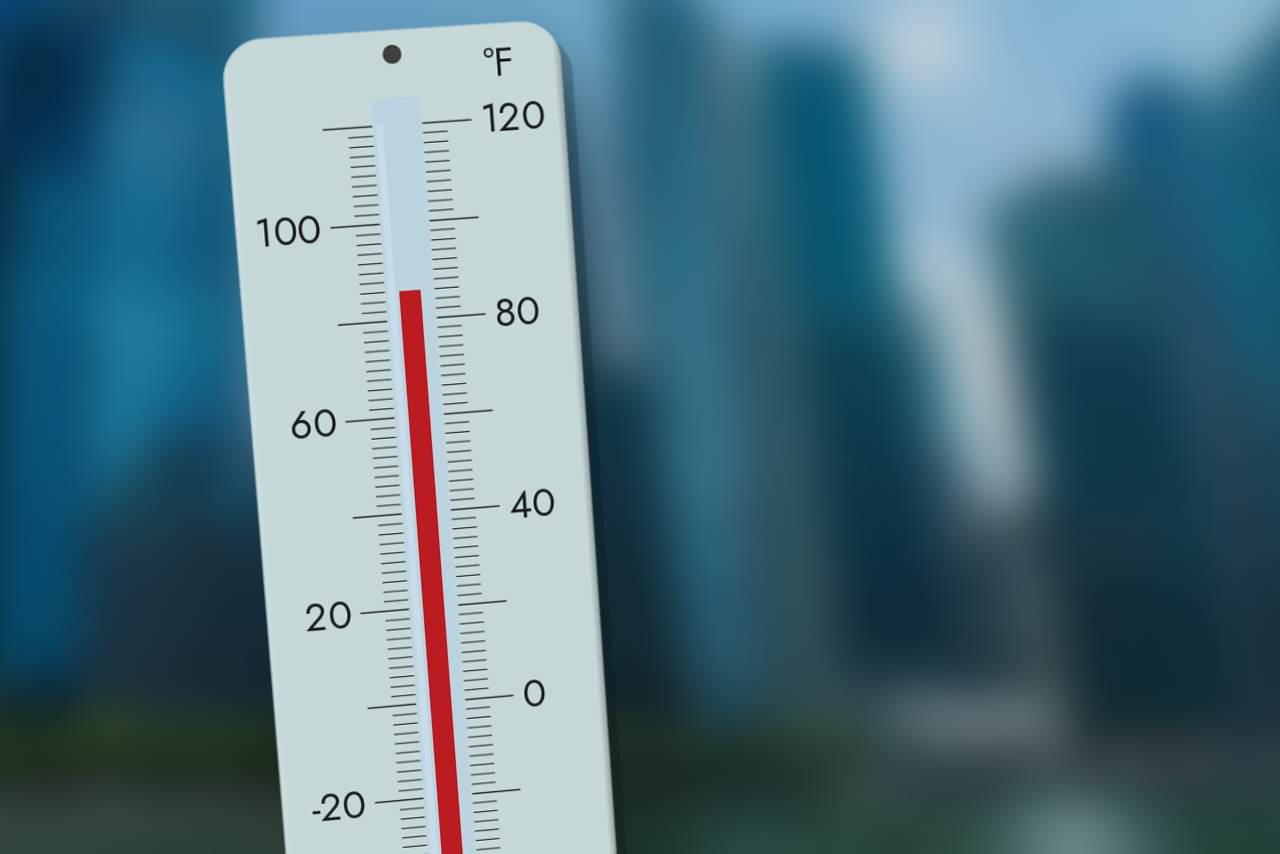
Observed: °F 86
